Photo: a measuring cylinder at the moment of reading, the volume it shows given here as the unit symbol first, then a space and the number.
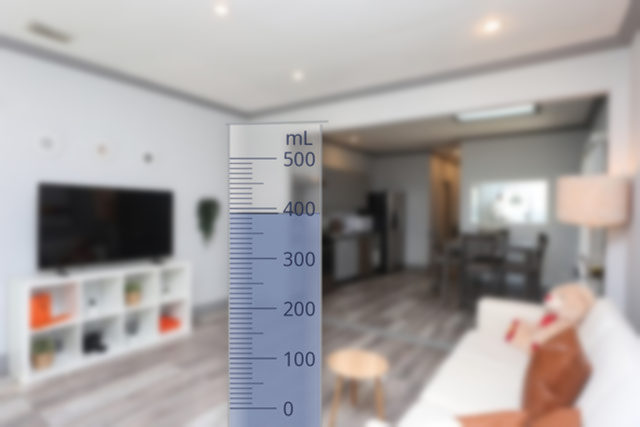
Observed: mL 390
